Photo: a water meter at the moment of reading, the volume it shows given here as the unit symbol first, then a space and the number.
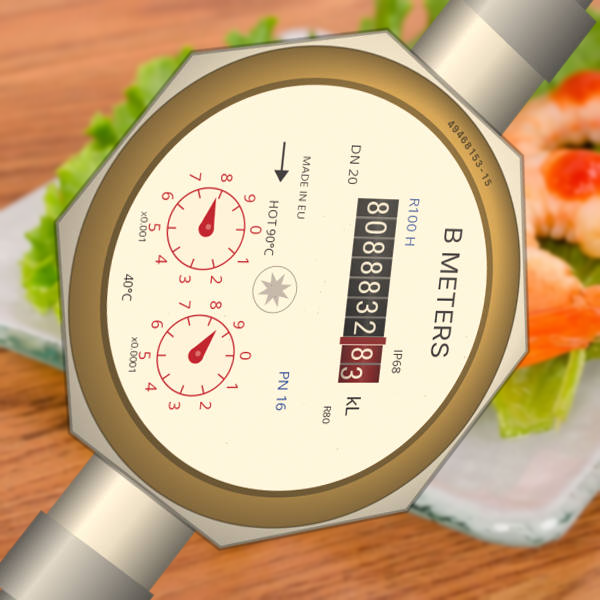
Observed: kL 8088832.8278
